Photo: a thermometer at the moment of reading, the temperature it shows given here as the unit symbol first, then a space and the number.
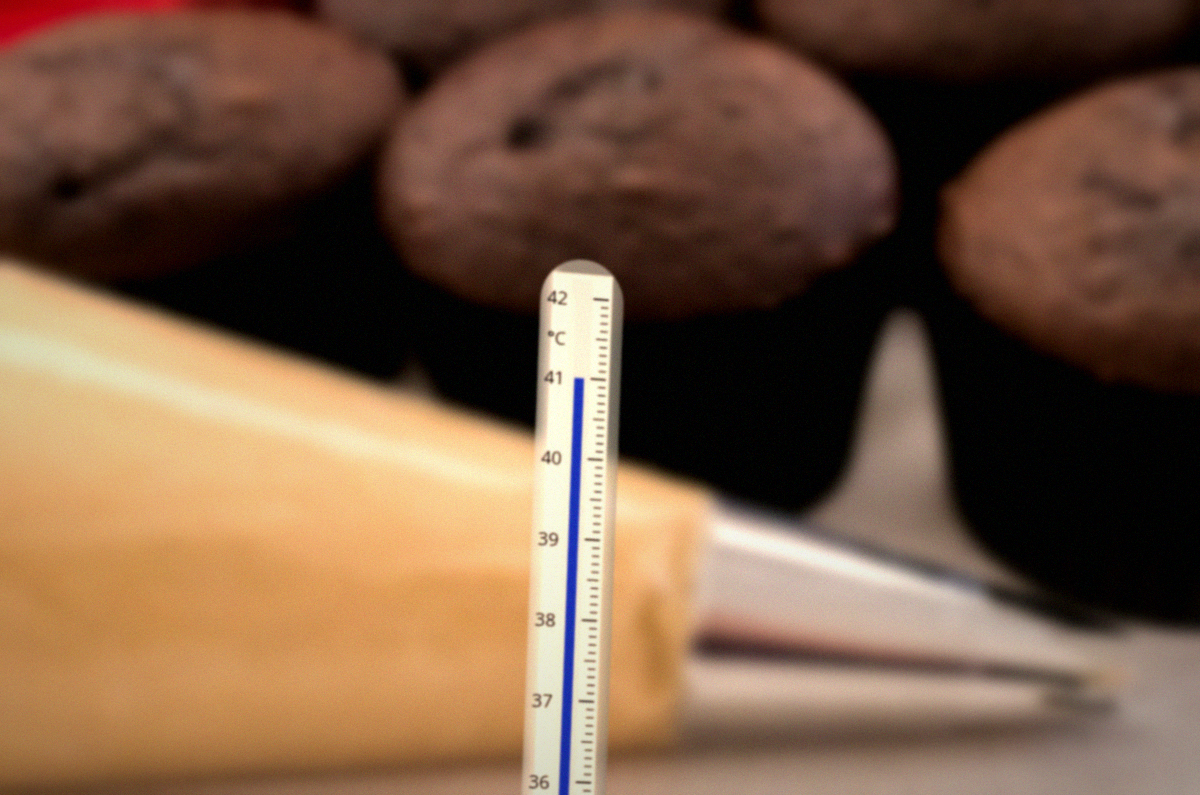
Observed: °C 41
